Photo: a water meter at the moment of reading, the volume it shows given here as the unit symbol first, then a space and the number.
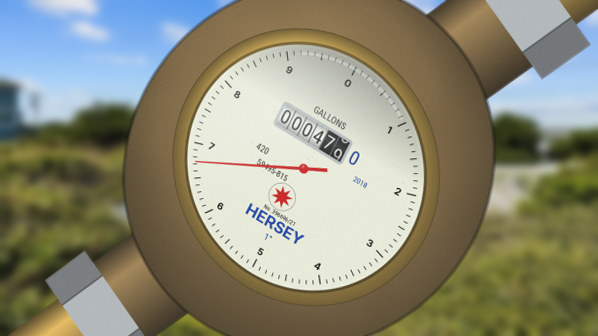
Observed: gal 4786.7
